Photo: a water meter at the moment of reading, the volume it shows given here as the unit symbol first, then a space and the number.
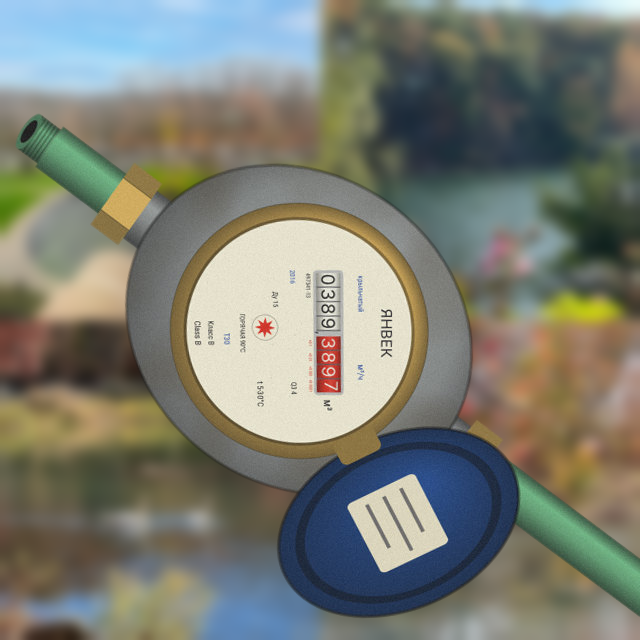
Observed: m³ 389.3897
